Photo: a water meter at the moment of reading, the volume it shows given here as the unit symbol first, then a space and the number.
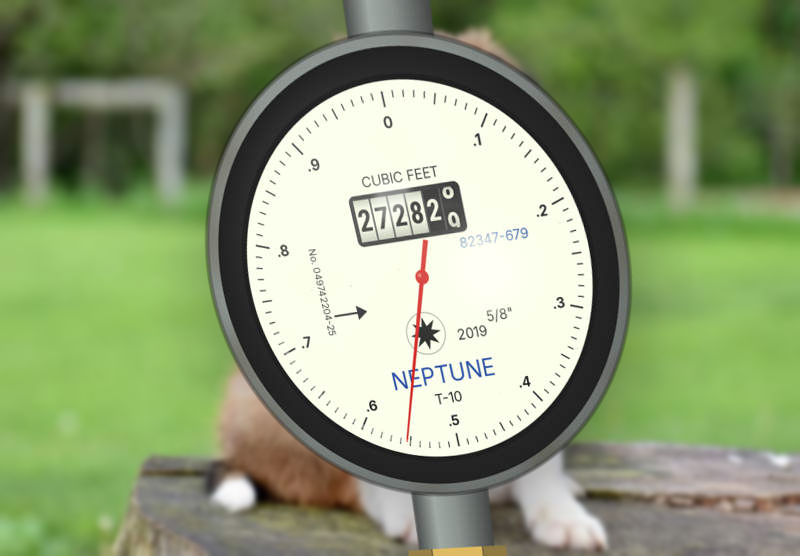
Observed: ft³ 272828.55
